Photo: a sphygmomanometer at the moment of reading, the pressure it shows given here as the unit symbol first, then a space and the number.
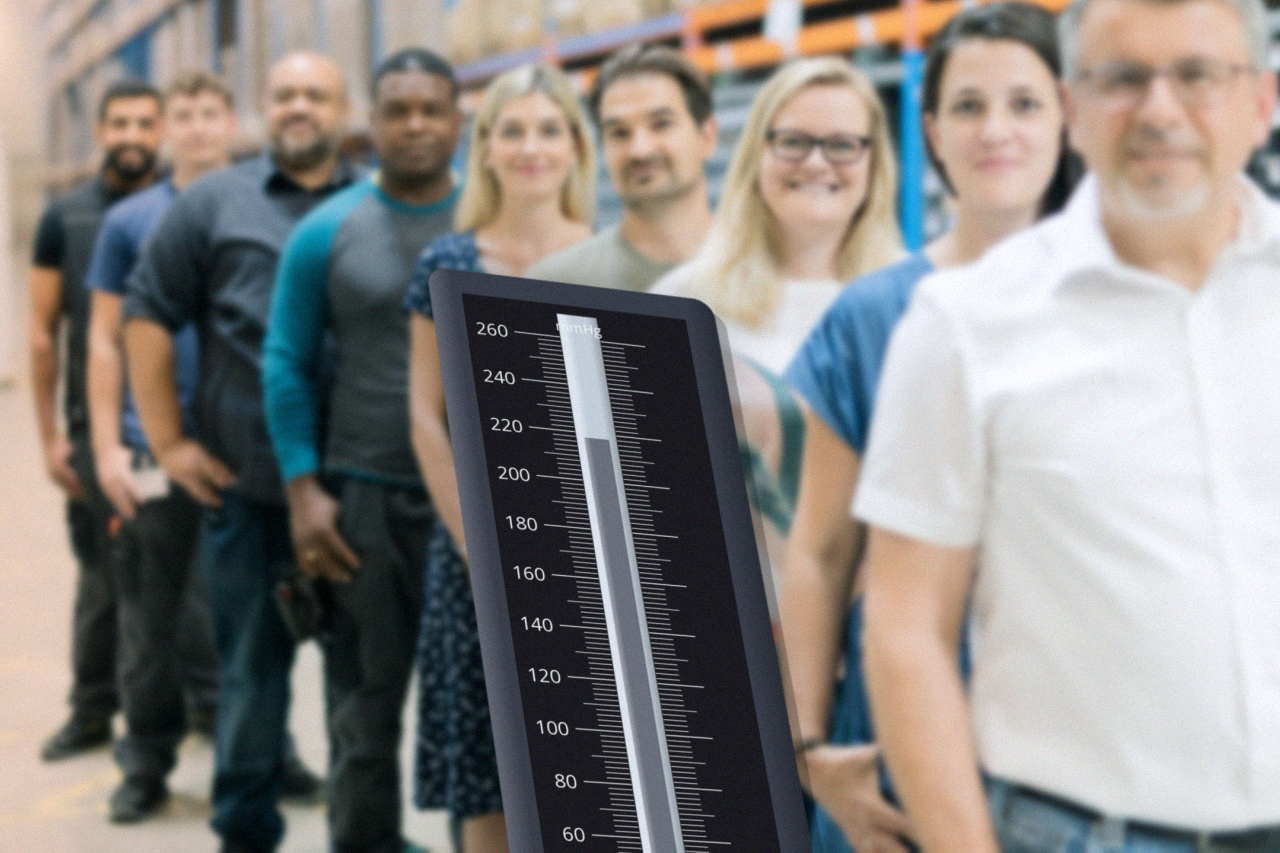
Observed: mmHg 218
